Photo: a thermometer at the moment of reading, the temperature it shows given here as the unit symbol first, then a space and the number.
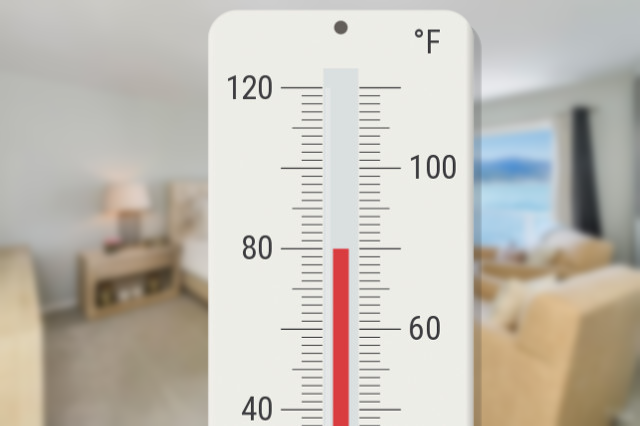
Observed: °F 80
